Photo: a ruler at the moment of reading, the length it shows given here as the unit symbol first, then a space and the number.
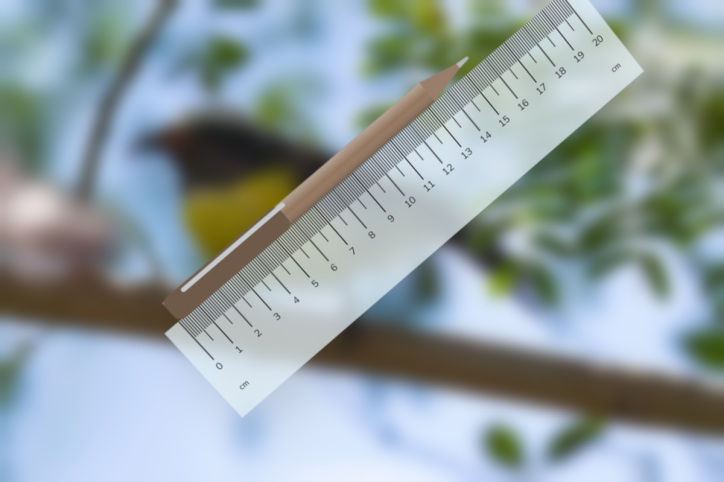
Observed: cm 15.5
